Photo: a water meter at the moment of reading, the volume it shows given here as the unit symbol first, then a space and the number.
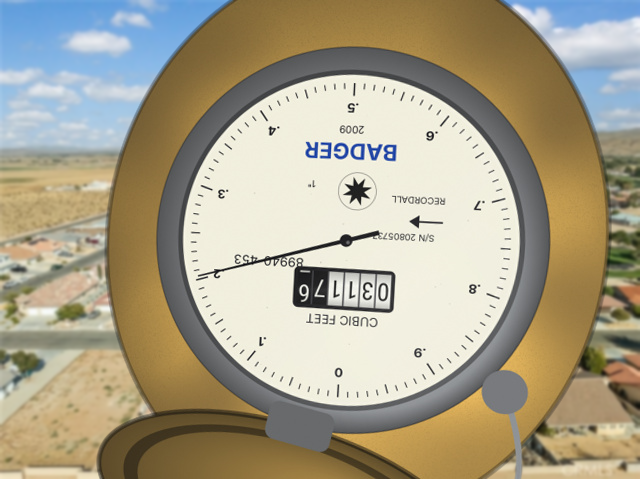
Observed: ft³ 31176.20
